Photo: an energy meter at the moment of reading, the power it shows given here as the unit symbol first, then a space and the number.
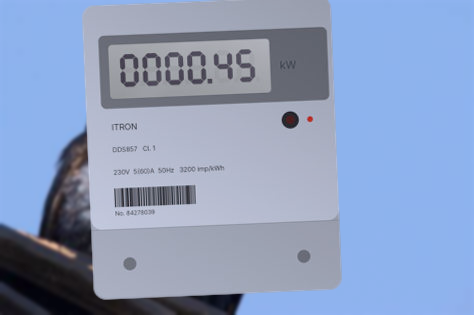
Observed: kW 0.45
